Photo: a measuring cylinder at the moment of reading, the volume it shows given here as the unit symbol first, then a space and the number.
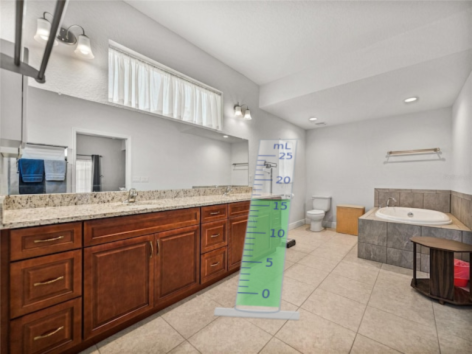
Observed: mL 16
